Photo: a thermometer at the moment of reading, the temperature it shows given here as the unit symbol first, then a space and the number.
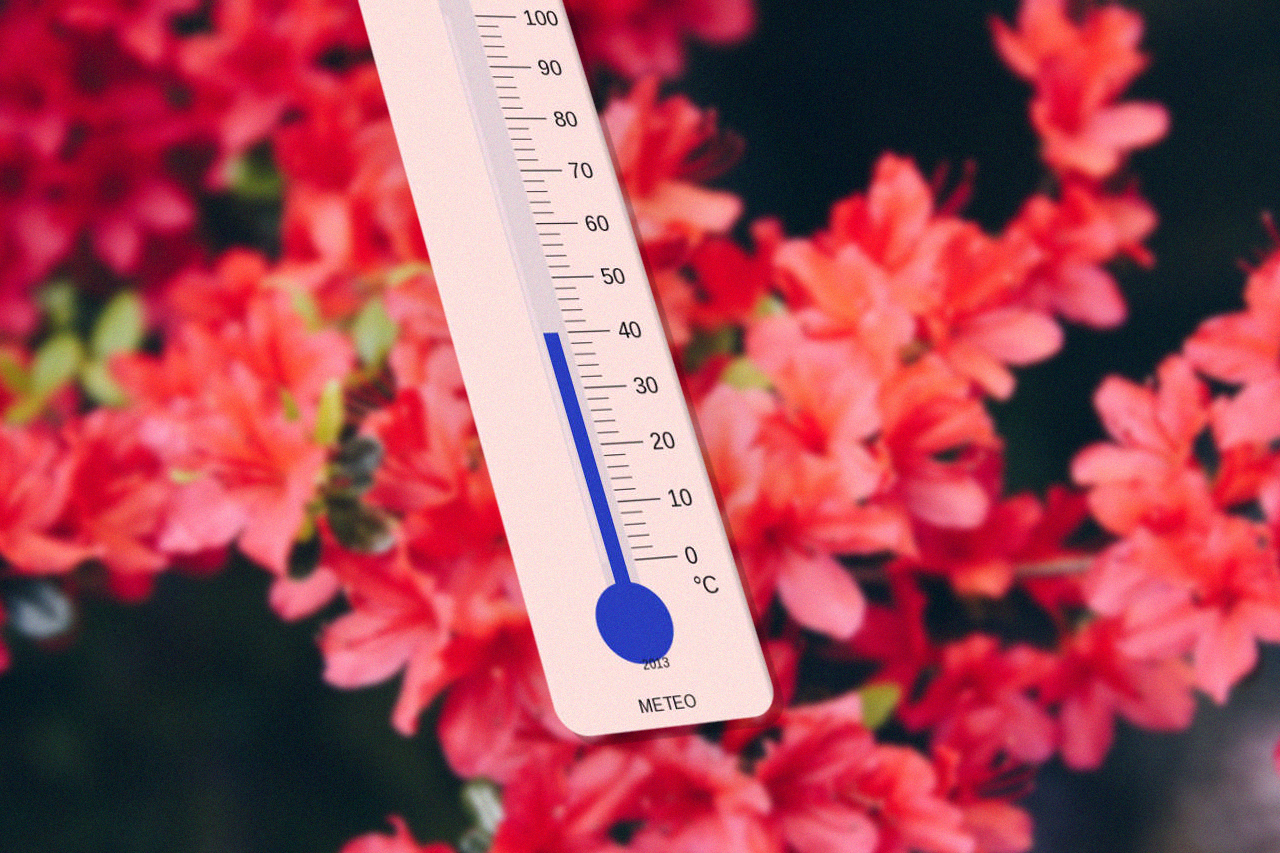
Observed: °C 40
